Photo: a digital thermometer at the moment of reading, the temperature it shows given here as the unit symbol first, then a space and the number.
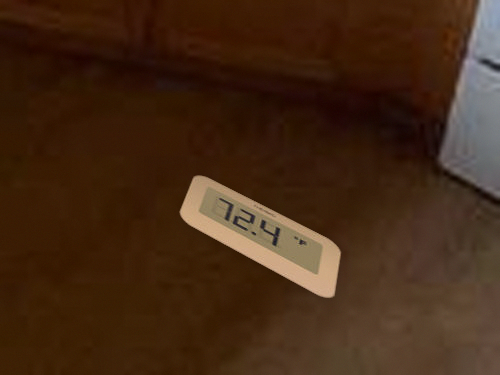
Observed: °F 72.4
